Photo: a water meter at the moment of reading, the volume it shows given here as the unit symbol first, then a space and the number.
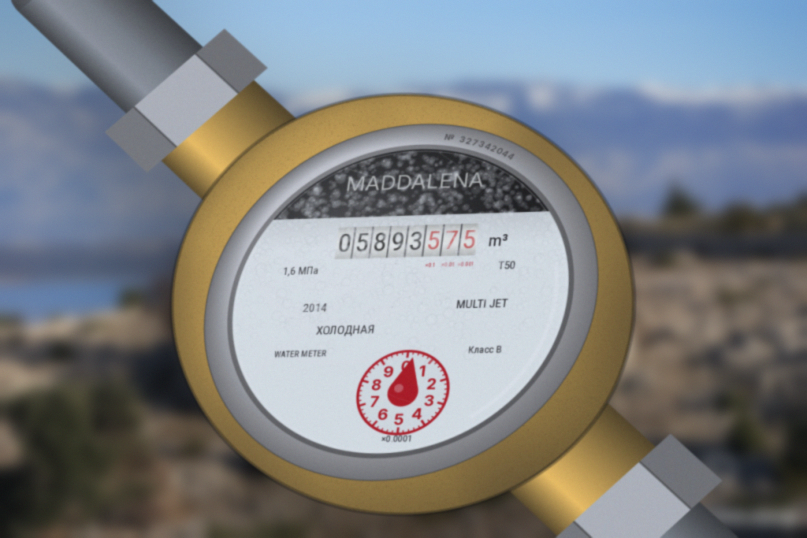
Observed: m³ 5893.5750
